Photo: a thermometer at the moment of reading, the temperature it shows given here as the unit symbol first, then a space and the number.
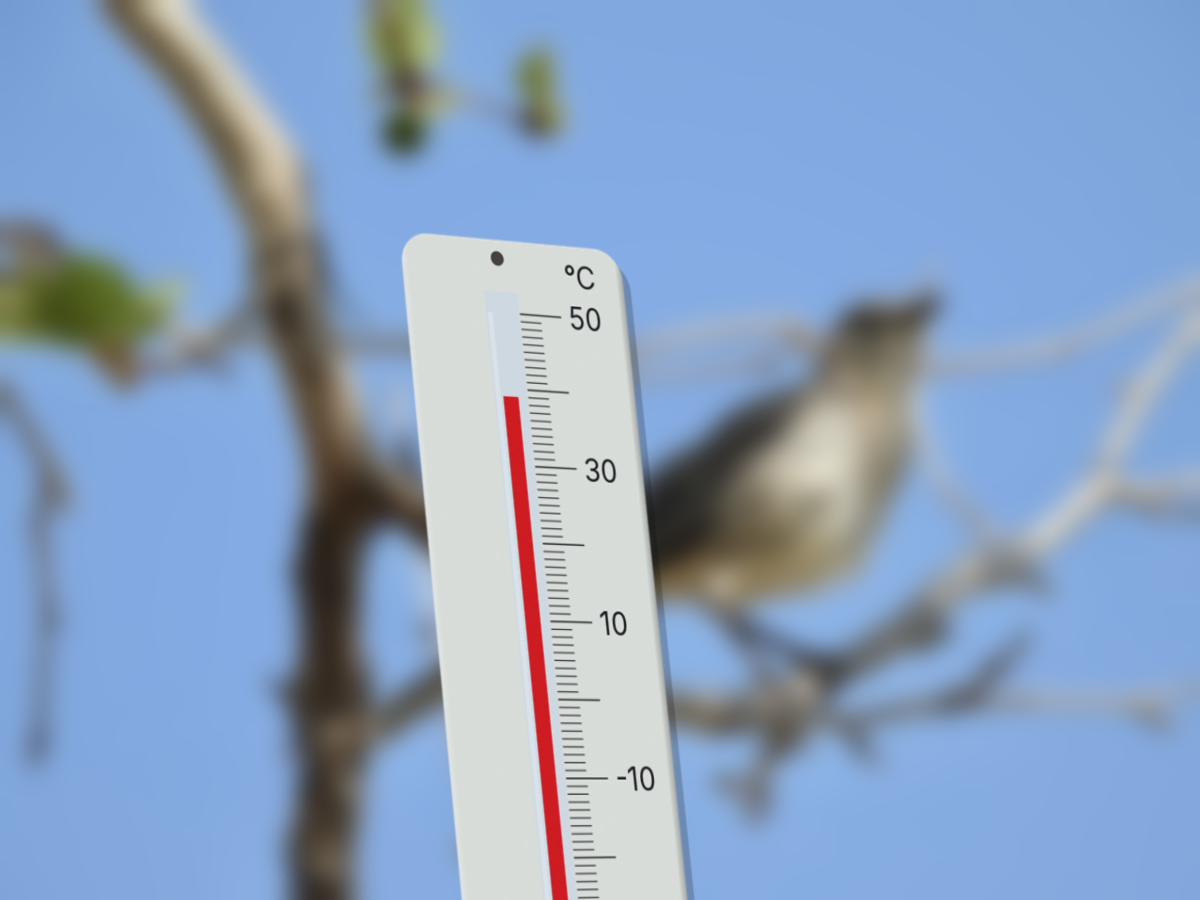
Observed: °C 39
